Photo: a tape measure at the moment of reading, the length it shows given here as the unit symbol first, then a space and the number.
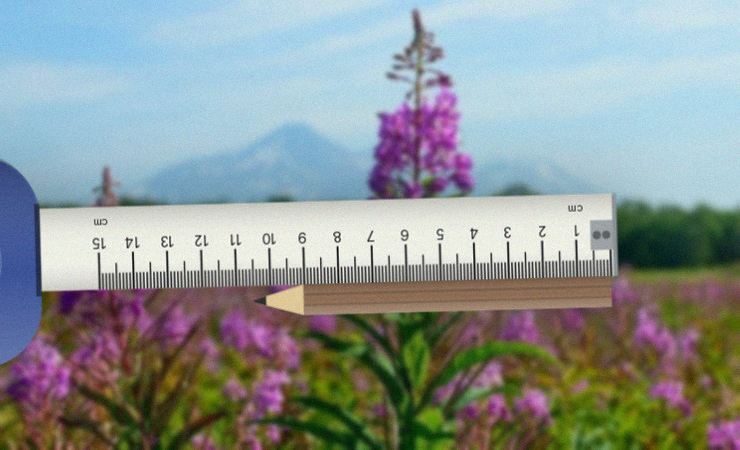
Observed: cm 10.5
